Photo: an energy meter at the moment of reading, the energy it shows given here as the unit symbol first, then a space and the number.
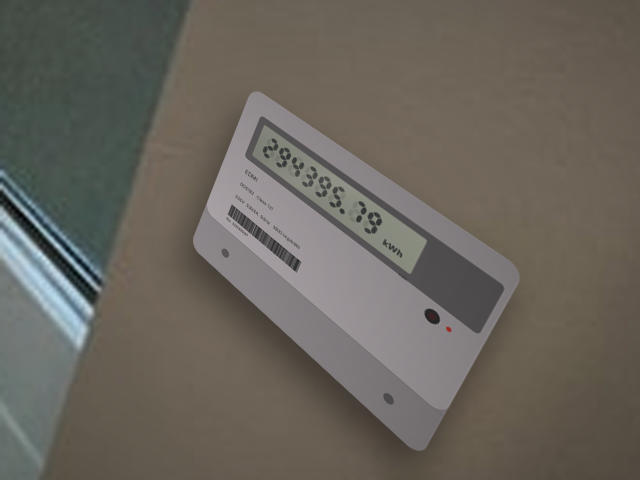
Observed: kWh 294395.79
